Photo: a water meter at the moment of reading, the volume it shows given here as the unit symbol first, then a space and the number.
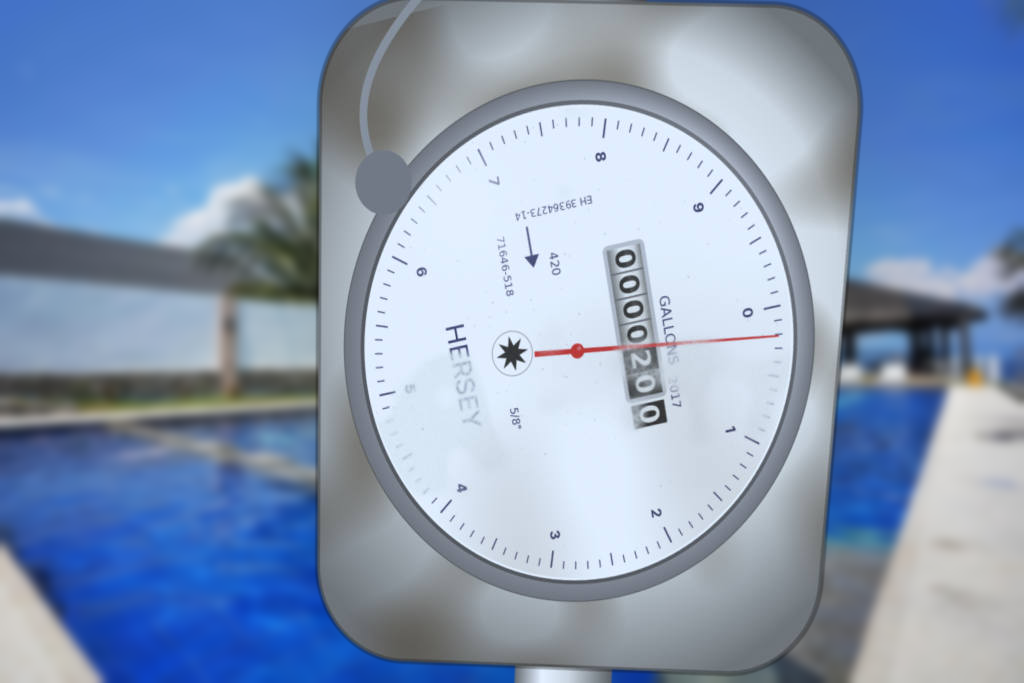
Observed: gal 200.2
